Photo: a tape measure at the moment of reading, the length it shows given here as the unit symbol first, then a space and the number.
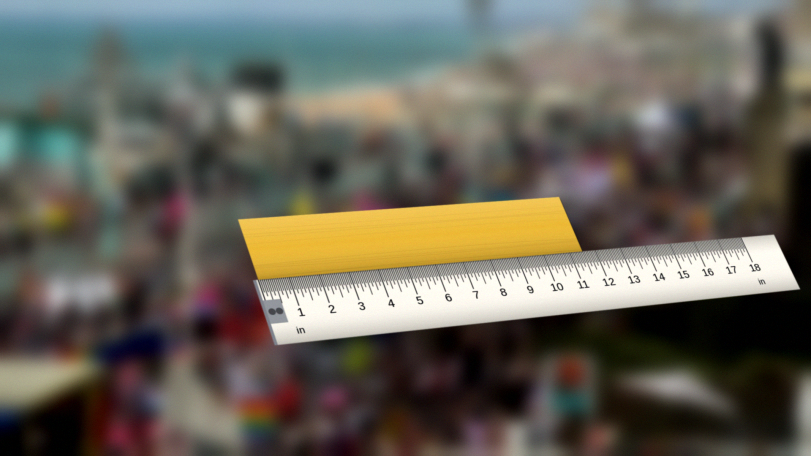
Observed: in 11.5
